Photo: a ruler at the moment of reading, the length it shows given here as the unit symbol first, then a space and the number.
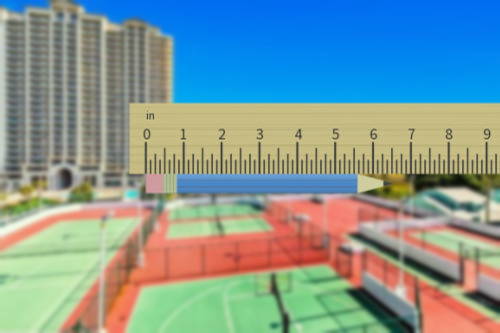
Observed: in 6.5
